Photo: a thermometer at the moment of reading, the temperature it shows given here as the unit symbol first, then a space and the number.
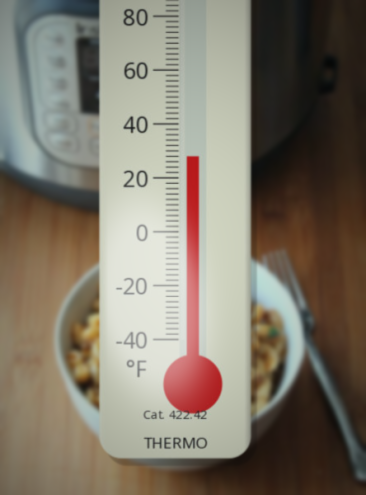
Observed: °F 28
